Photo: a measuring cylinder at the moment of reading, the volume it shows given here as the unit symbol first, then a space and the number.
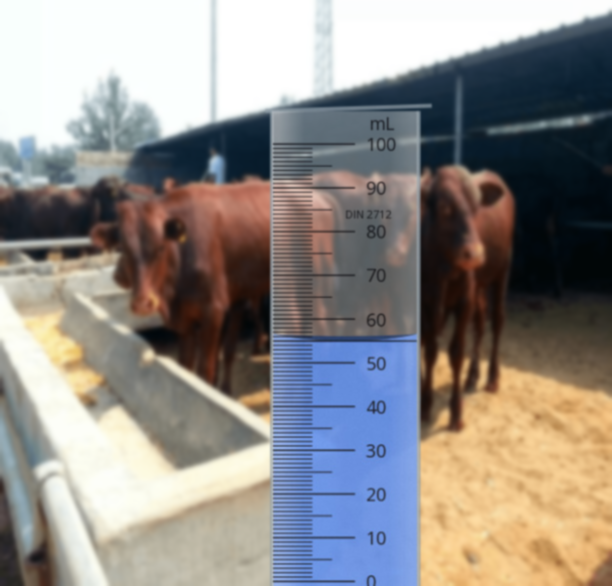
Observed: mL 55
